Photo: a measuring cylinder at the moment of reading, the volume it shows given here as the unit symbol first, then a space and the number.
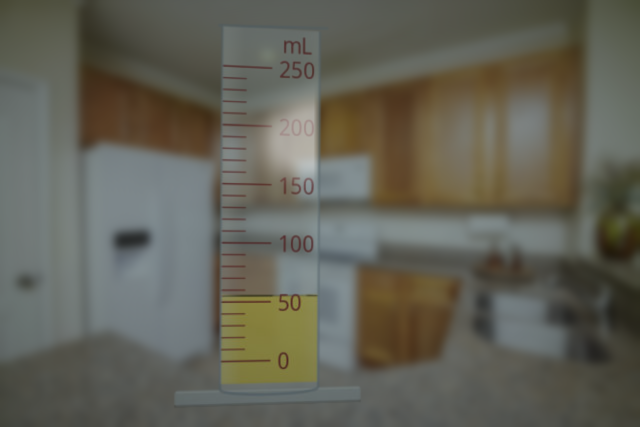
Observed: mL 55
